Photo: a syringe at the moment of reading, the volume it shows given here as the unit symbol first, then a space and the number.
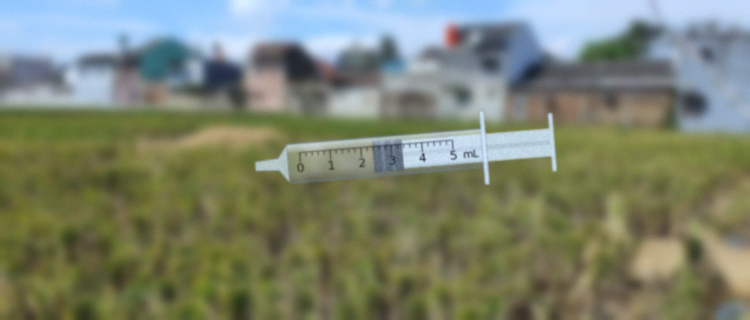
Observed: mL 2.4
